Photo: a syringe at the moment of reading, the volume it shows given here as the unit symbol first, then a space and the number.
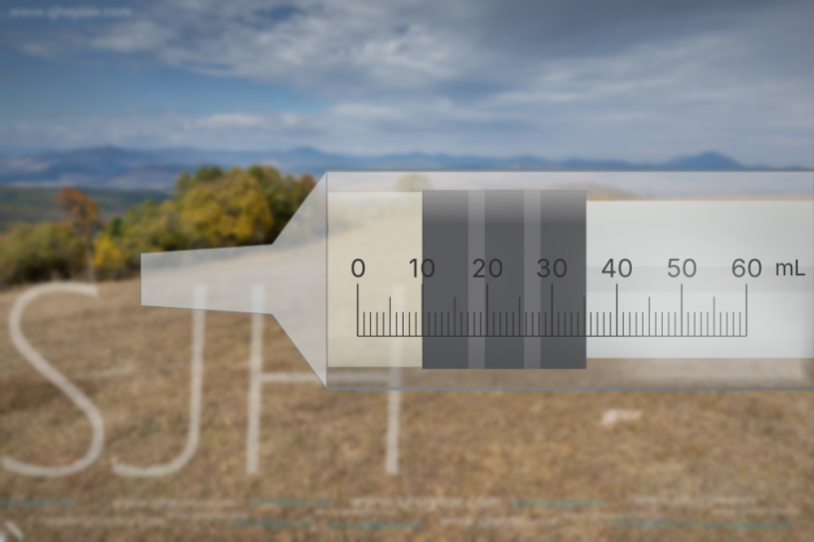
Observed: mL 10
